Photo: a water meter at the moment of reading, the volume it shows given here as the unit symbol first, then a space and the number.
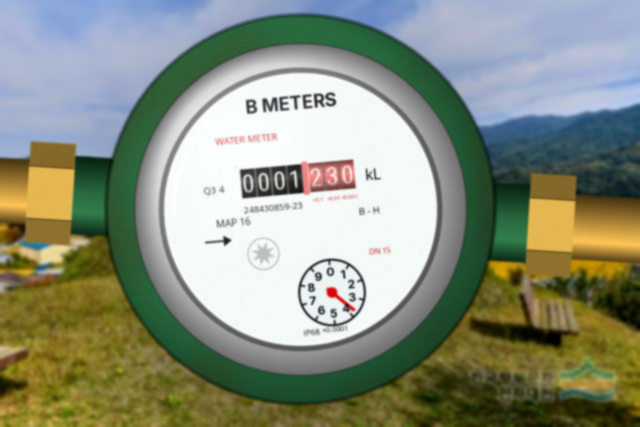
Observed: kL 1.2303
